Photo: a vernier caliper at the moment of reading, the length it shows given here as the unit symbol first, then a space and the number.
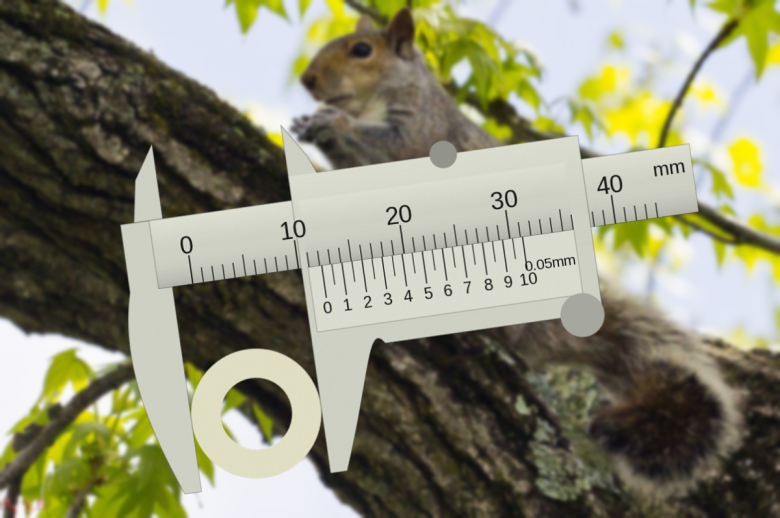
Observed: mm 12.2
